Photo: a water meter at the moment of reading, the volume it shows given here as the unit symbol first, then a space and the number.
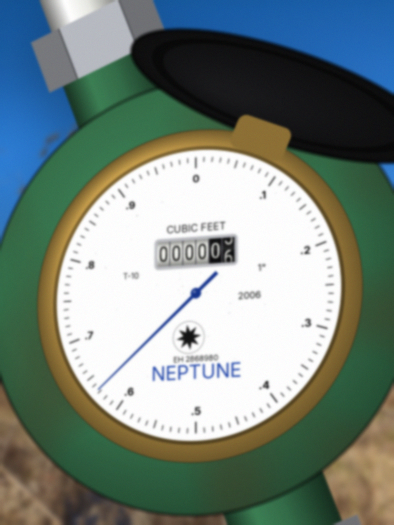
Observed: ft³ 5.63
